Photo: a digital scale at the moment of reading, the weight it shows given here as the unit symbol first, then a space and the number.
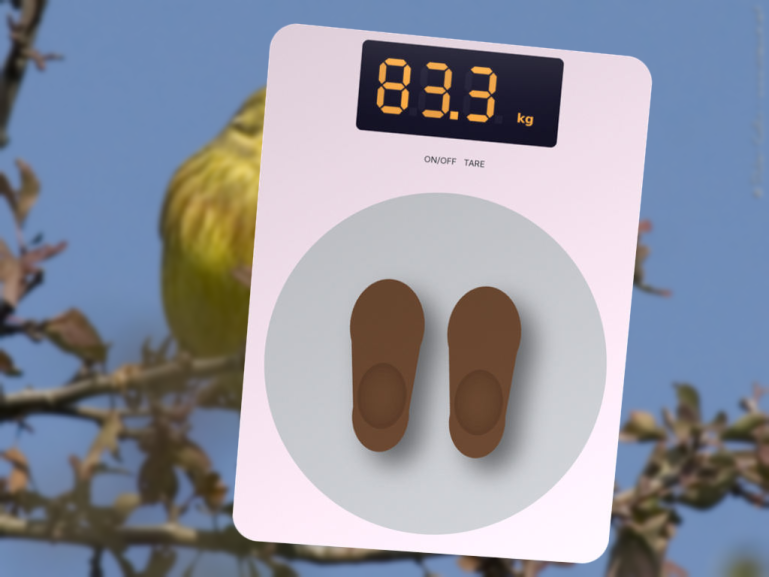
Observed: kg 83.3
